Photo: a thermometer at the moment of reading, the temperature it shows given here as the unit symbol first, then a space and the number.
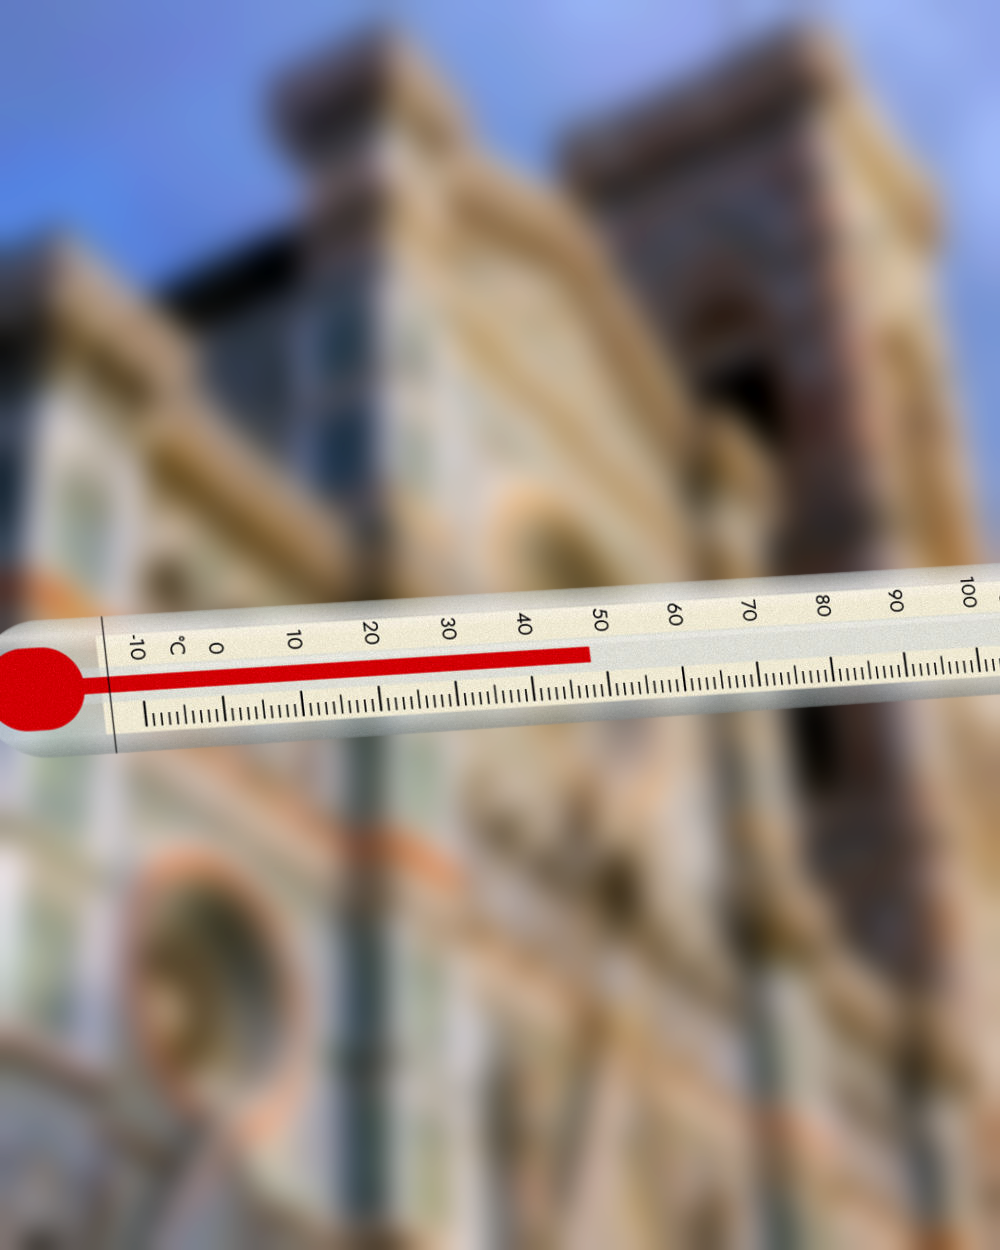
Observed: °C 48
